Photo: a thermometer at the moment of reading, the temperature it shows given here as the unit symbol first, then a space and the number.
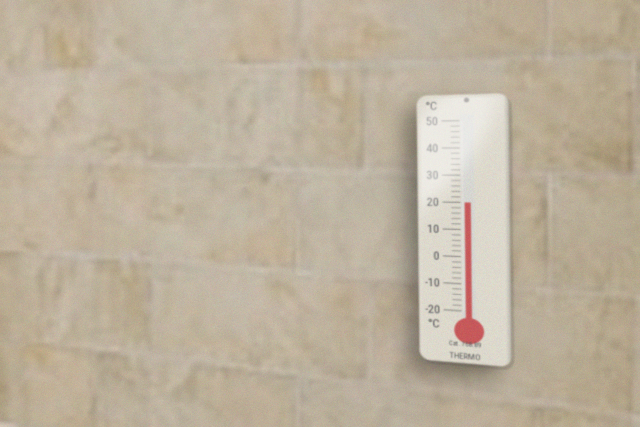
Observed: °C 20
